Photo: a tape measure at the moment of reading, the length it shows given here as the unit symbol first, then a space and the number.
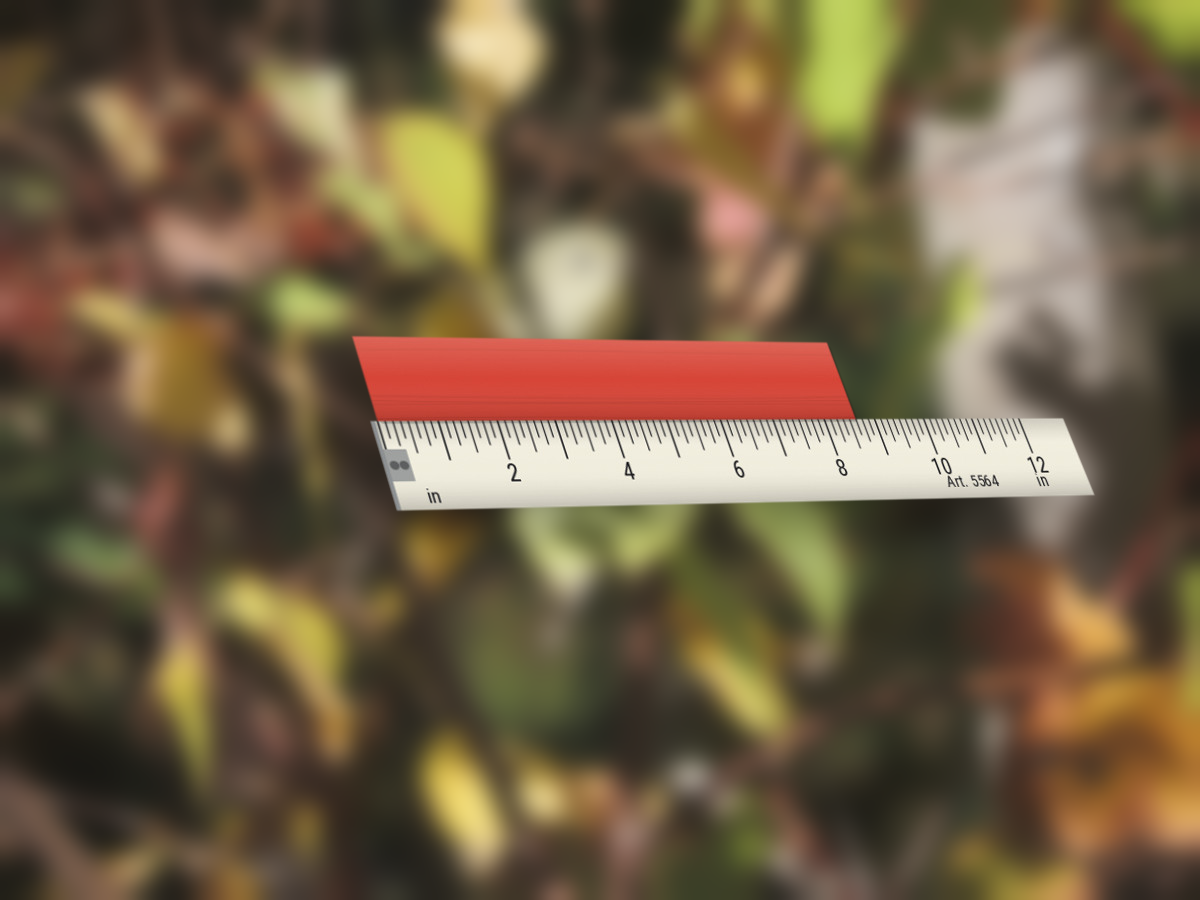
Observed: in 8.625
